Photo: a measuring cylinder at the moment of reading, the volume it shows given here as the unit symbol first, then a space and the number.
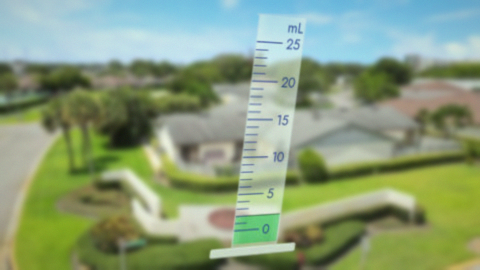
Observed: mL 2
